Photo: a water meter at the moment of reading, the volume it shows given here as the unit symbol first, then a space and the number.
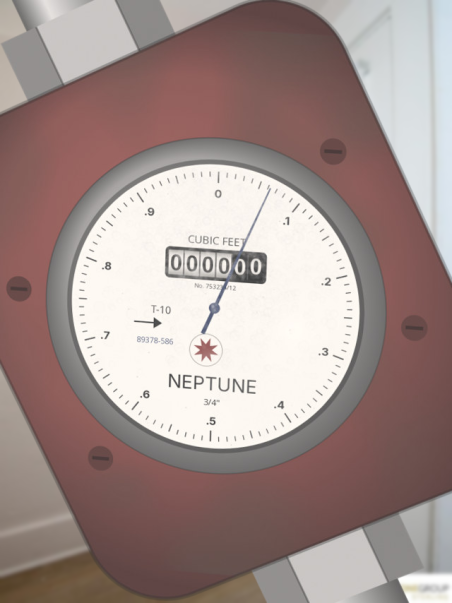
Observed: ft³ 0.06
